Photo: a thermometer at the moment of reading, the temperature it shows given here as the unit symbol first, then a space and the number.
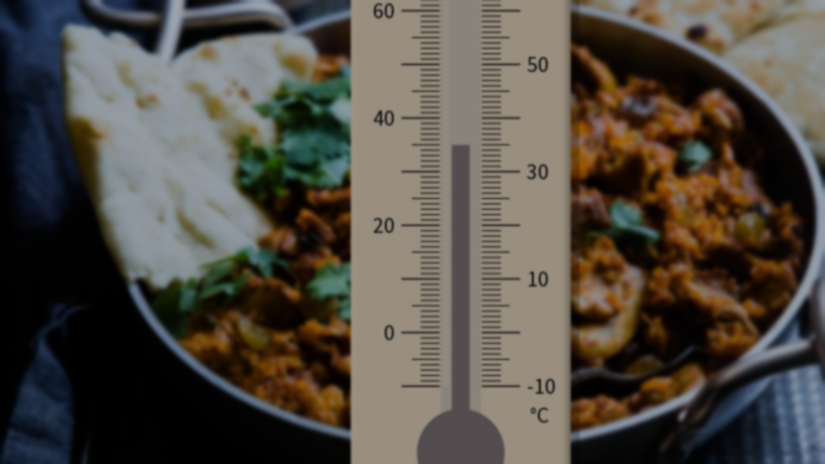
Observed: °C 35
